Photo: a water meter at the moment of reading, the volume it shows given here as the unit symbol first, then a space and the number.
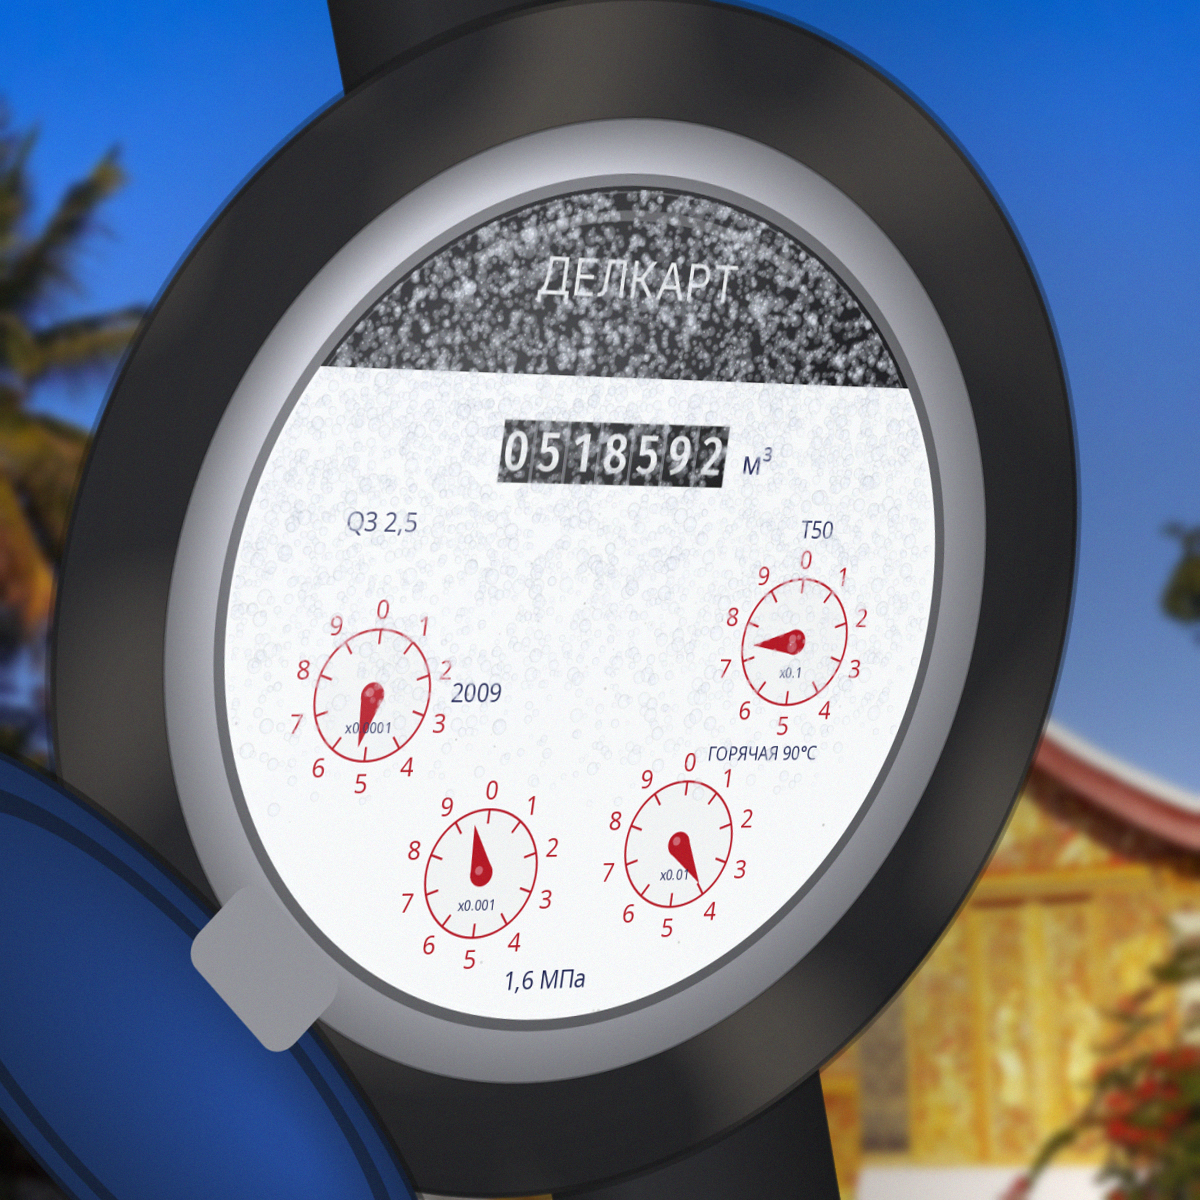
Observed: m³ 518592.7395
